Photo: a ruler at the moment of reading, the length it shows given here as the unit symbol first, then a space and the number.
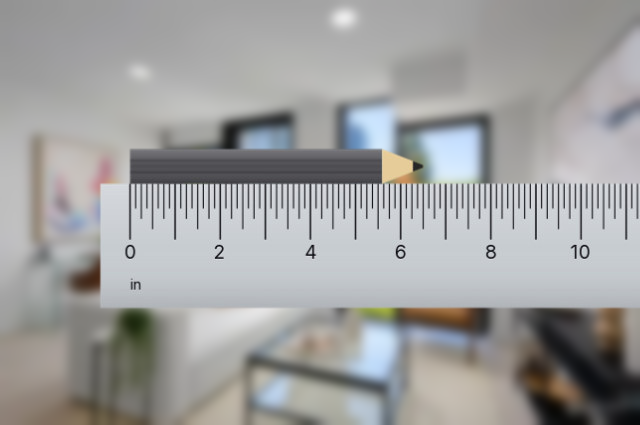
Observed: in 6.5
